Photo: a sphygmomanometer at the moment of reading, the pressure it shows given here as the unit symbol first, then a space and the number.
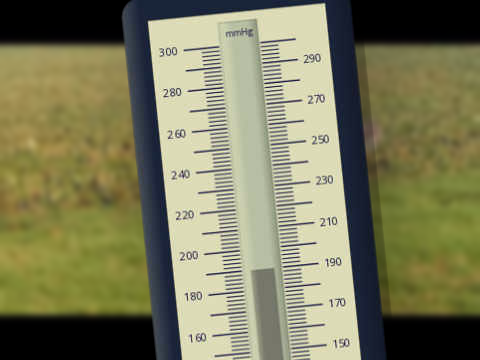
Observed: mmHg 190
